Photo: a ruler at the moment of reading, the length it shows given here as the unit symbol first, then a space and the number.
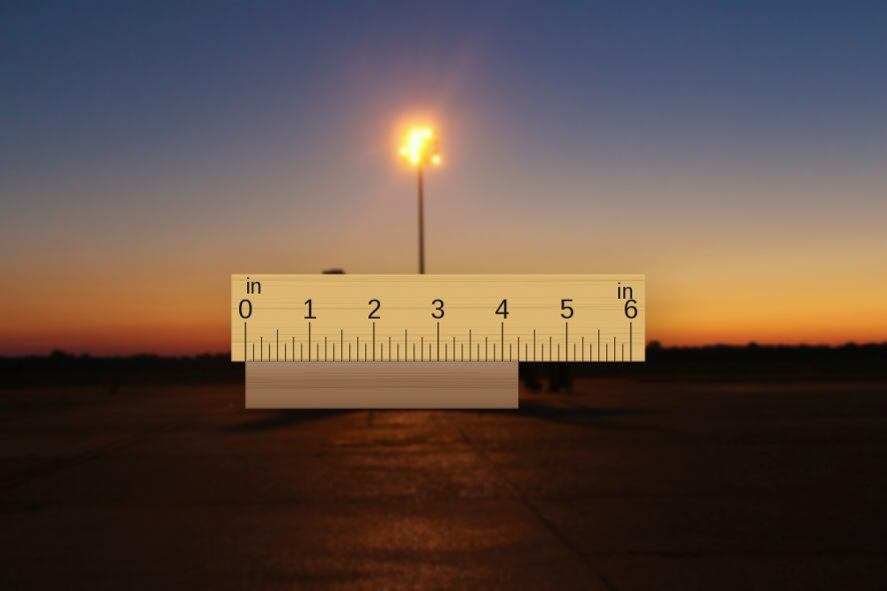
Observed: in 4.25
